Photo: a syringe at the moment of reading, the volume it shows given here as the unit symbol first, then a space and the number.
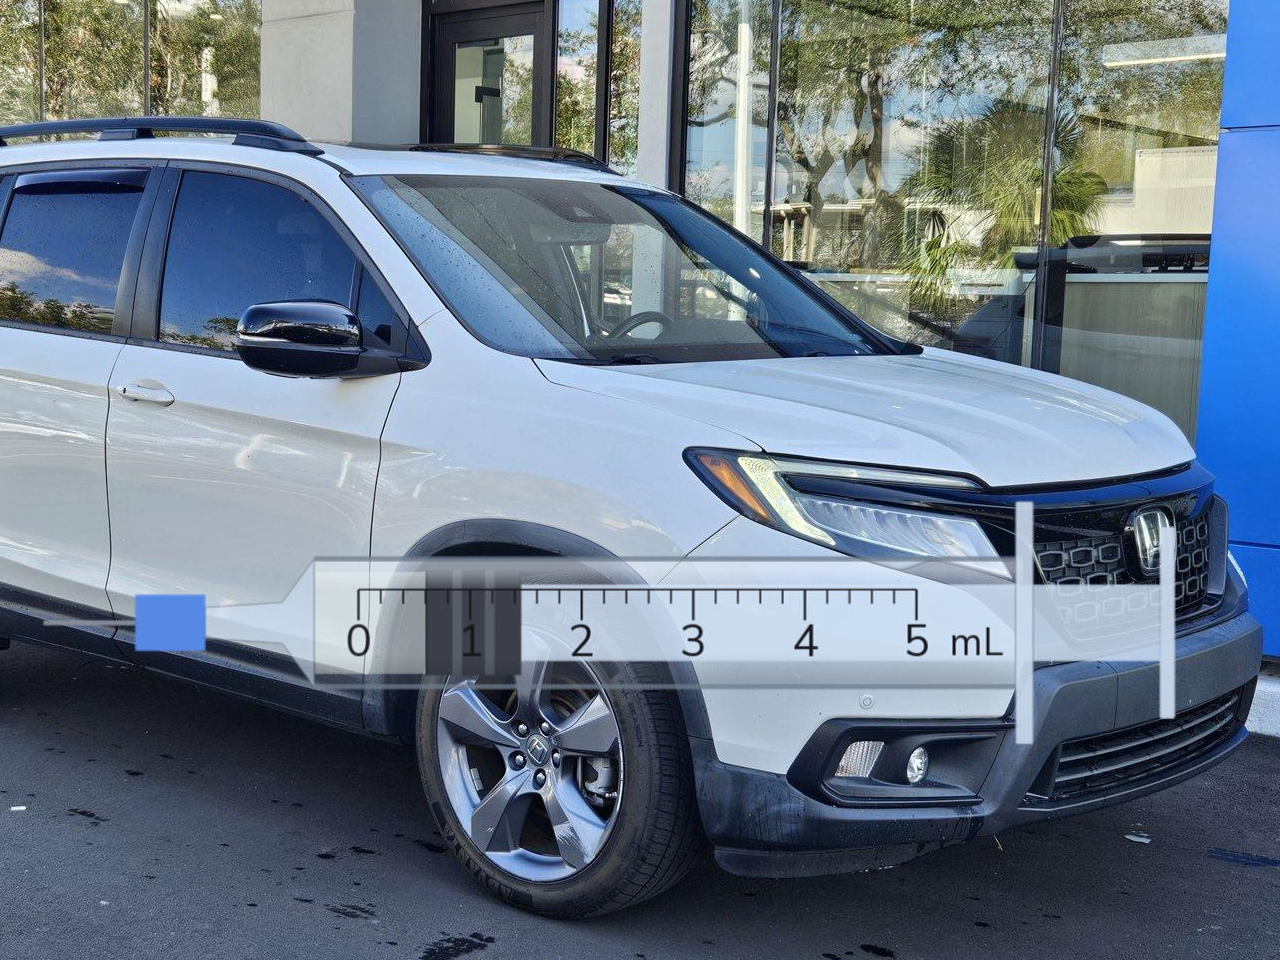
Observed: mL 0.6
